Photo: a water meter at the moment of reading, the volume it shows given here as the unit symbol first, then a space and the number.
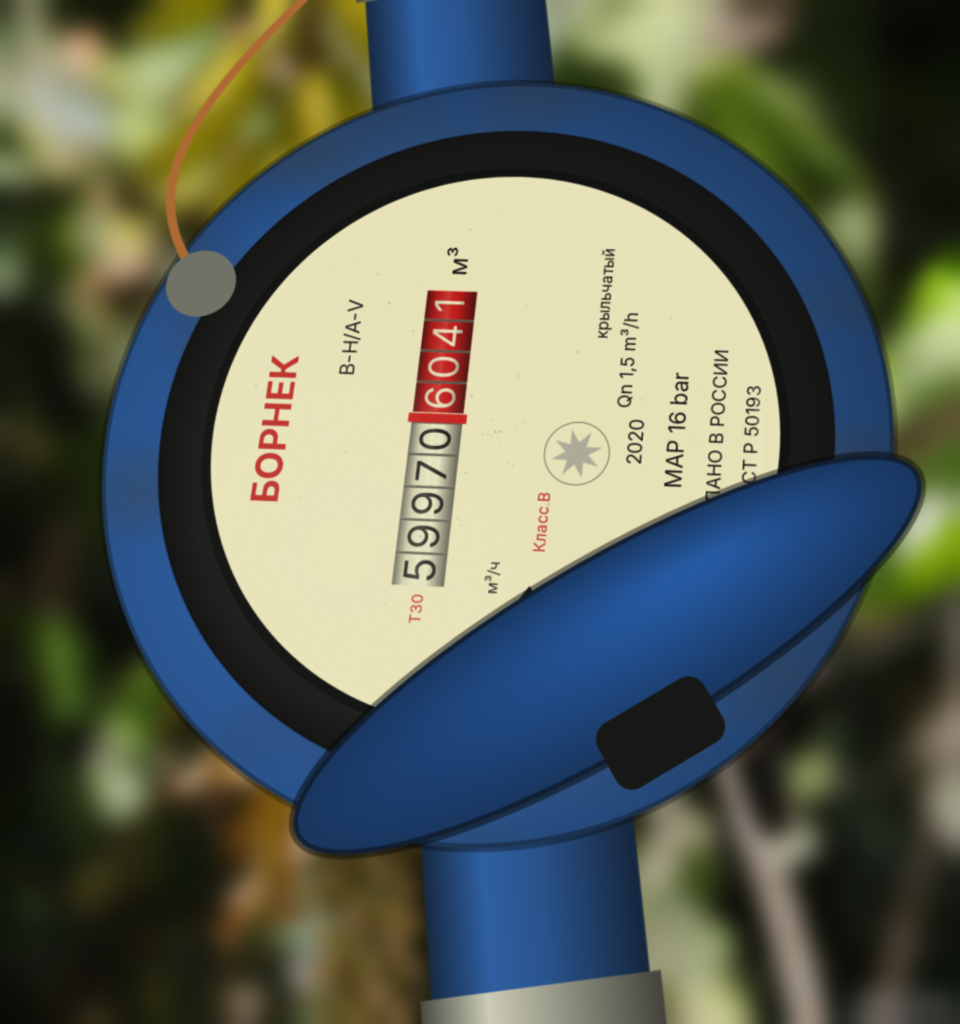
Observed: m³ 59970.6041
